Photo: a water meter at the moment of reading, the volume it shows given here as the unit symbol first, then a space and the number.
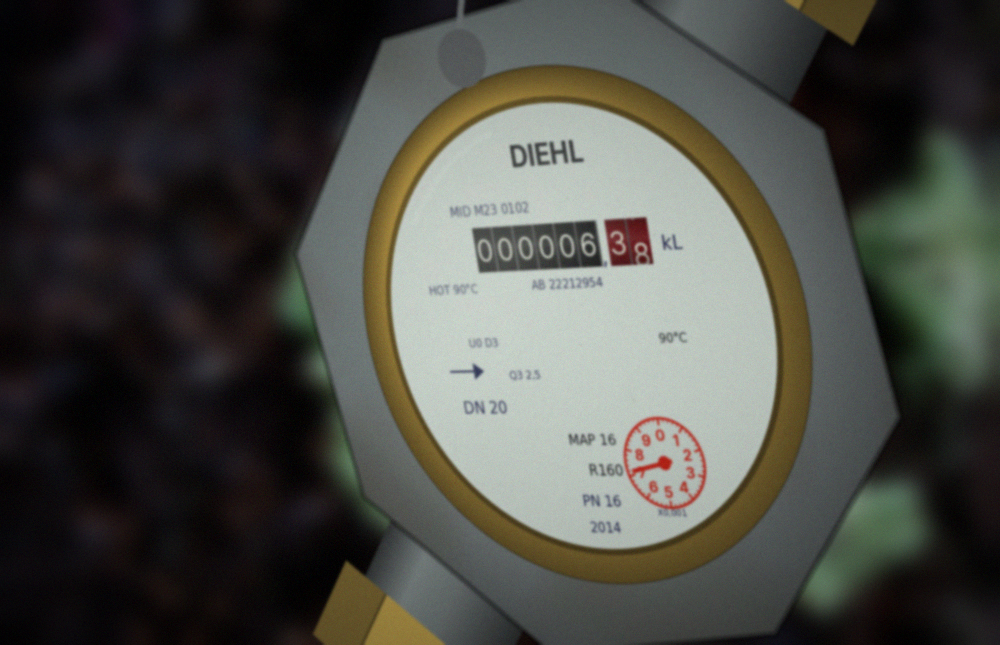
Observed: kL 6.377
